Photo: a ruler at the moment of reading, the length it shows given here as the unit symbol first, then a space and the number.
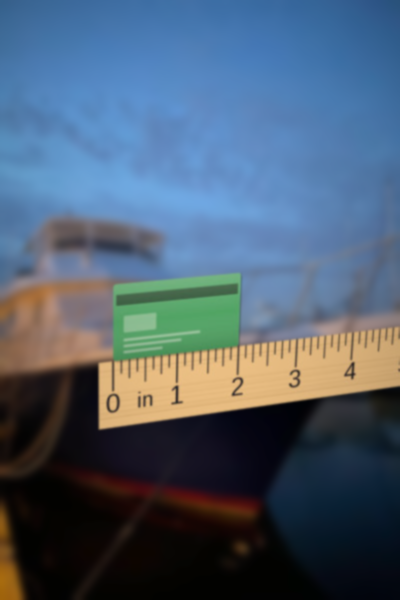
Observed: in 2
